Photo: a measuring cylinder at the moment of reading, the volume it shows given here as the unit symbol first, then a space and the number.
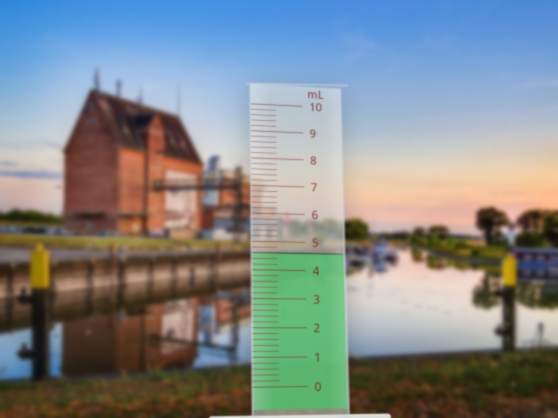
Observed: mL 4.6
